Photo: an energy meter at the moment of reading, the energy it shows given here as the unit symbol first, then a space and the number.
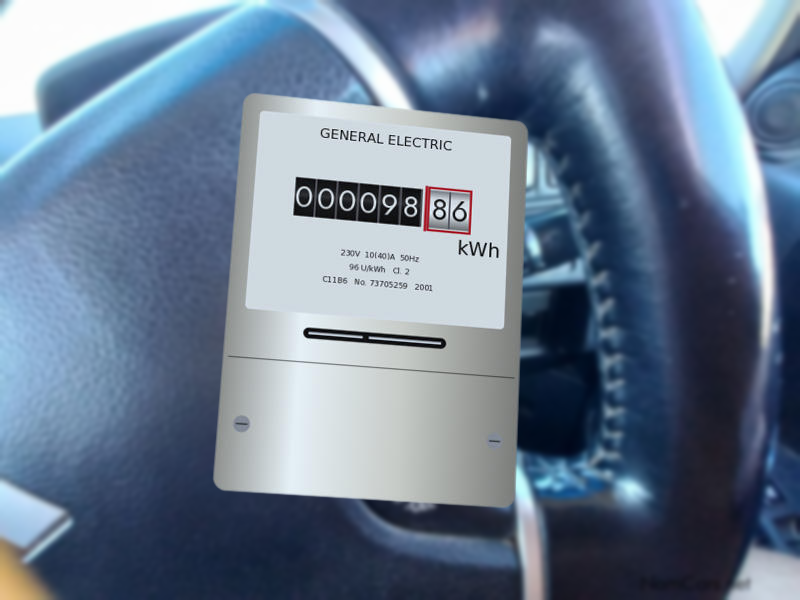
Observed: kWh 98.86
